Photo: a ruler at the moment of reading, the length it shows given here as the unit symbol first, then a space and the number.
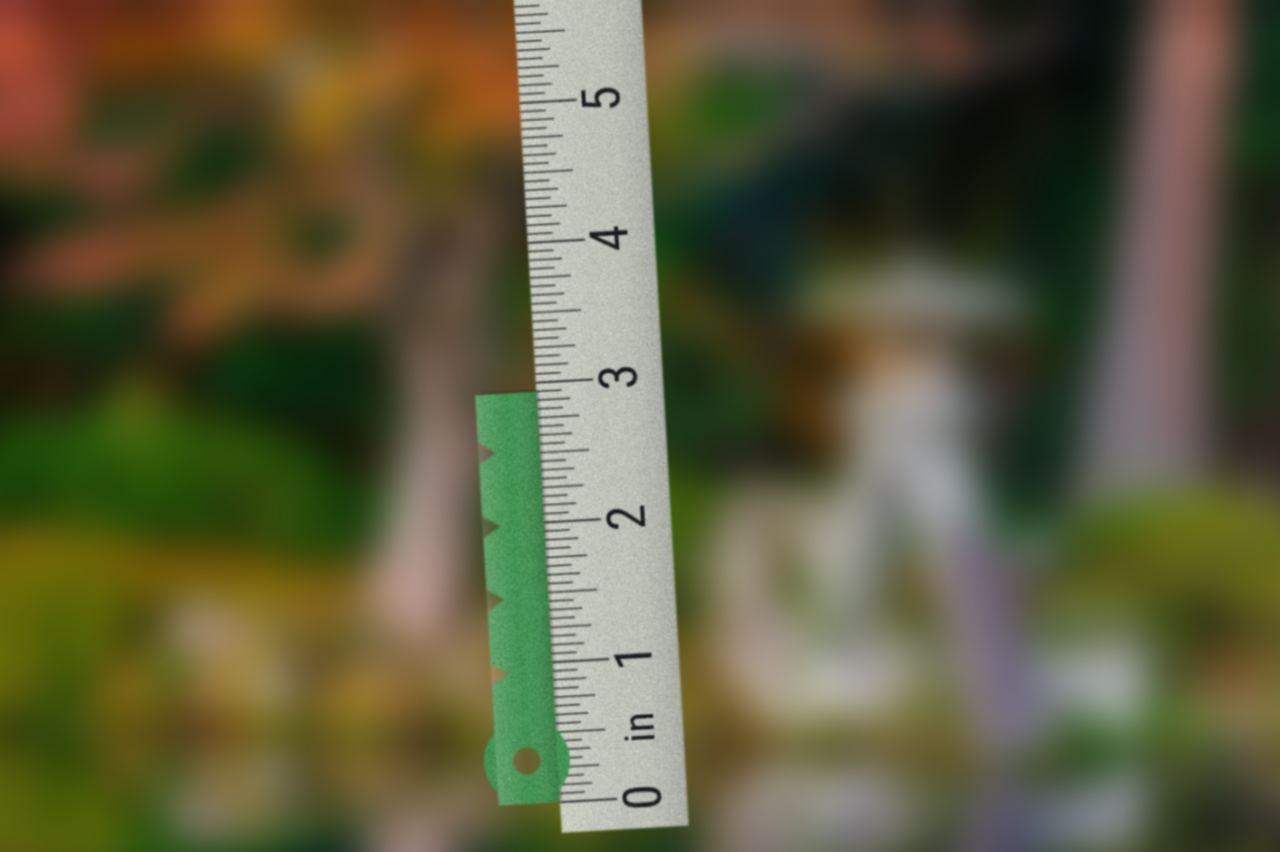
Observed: in 2.9375
